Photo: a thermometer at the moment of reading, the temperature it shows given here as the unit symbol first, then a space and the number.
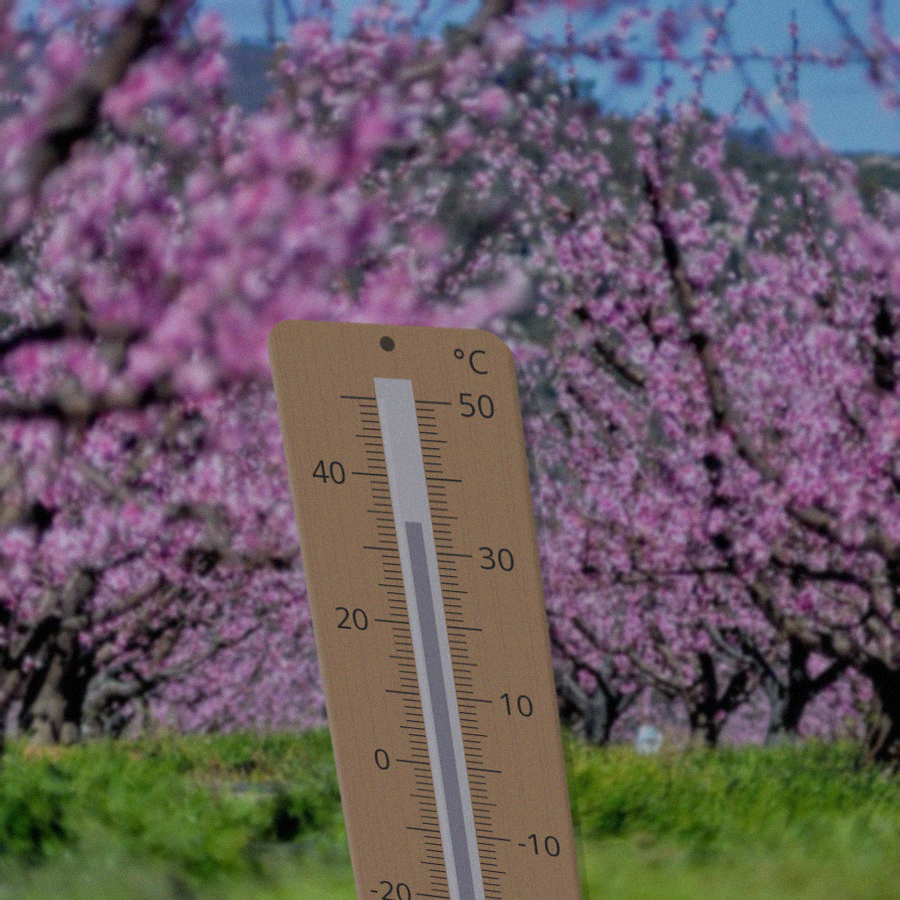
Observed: °C 34
